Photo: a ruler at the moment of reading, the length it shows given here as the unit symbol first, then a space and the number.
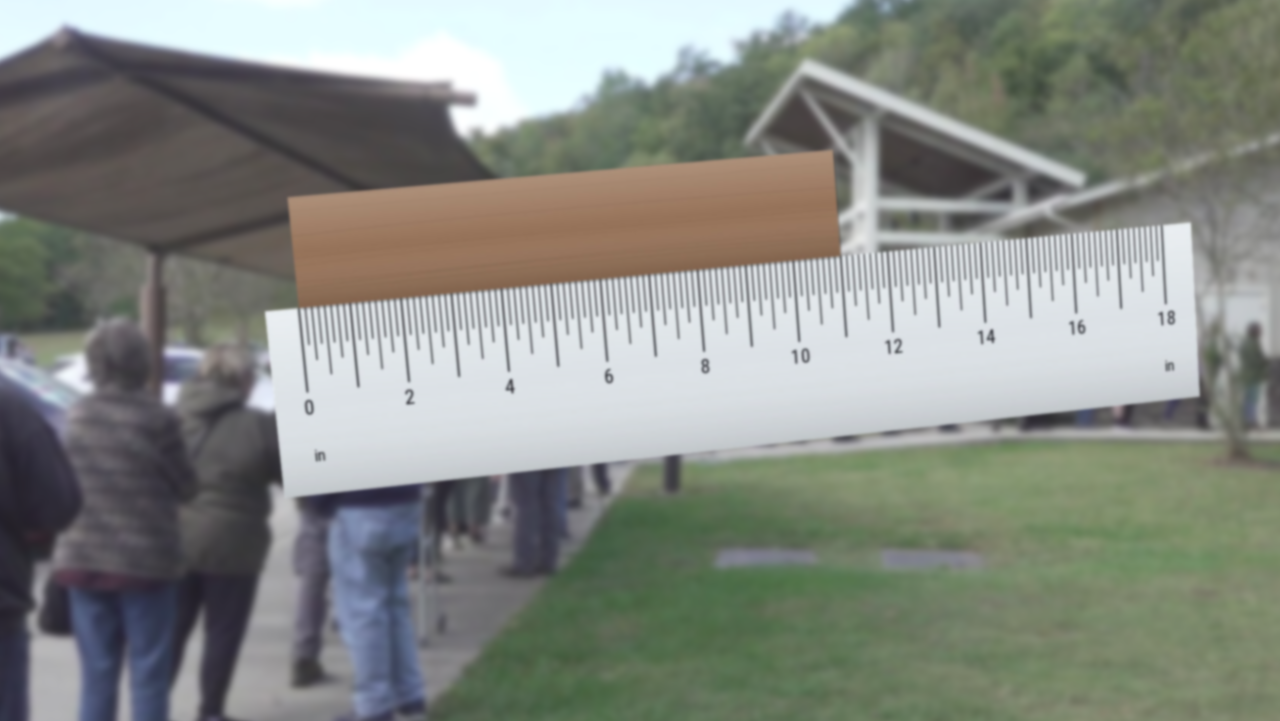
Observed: in 11
